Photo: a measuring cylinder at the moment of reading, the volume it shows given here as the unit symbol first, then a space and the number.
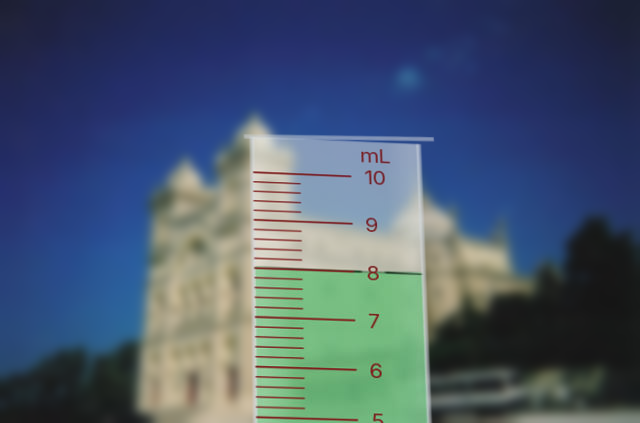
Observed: mL 8
